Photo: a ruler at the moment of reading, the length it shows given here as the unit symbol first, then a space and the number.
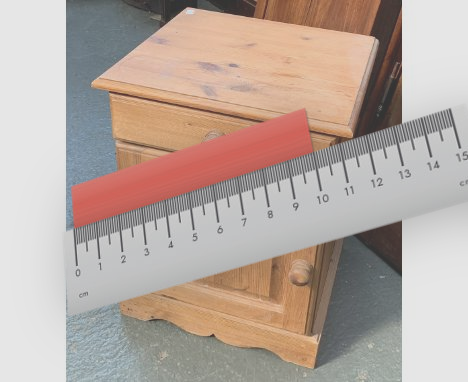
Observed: cm 10
